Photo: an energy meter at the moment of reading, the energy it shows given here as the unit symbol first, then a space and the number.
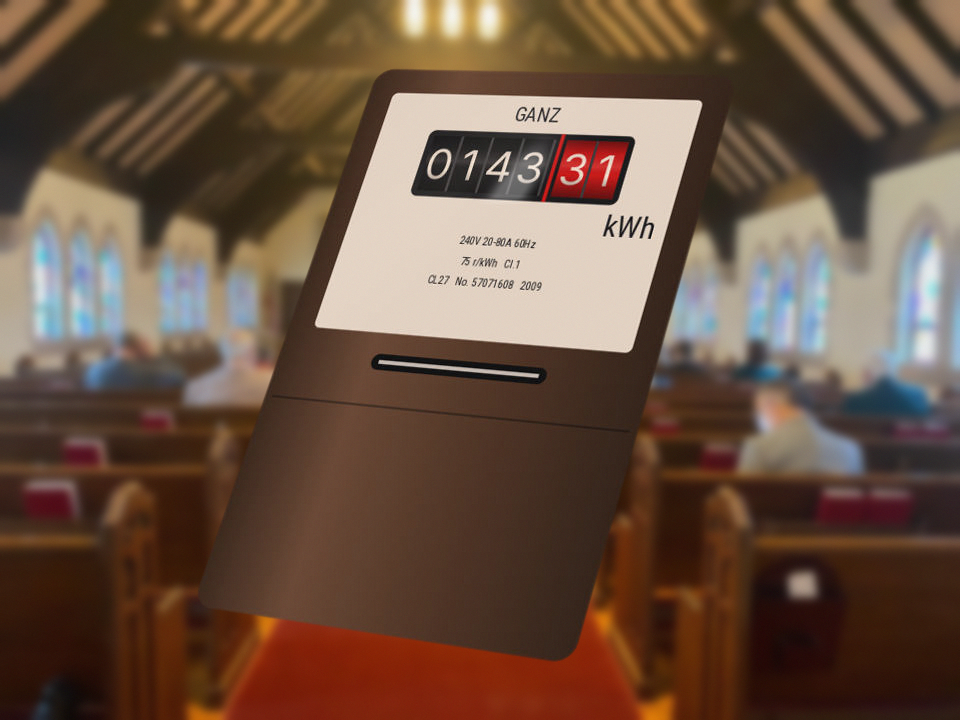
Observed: kWh 143.31
